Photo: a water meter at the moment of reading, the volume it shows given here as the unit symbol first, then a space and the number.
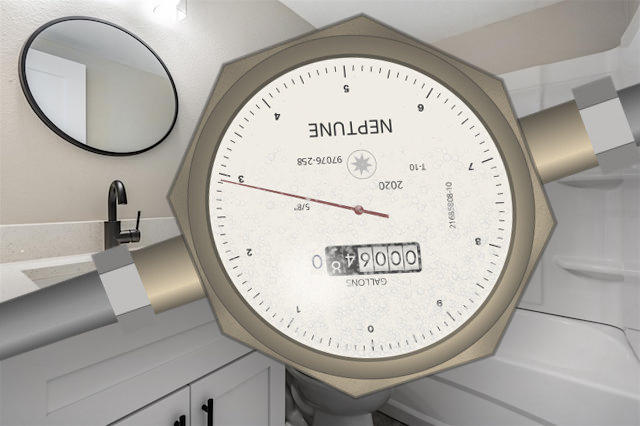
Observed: gal 6482.9
